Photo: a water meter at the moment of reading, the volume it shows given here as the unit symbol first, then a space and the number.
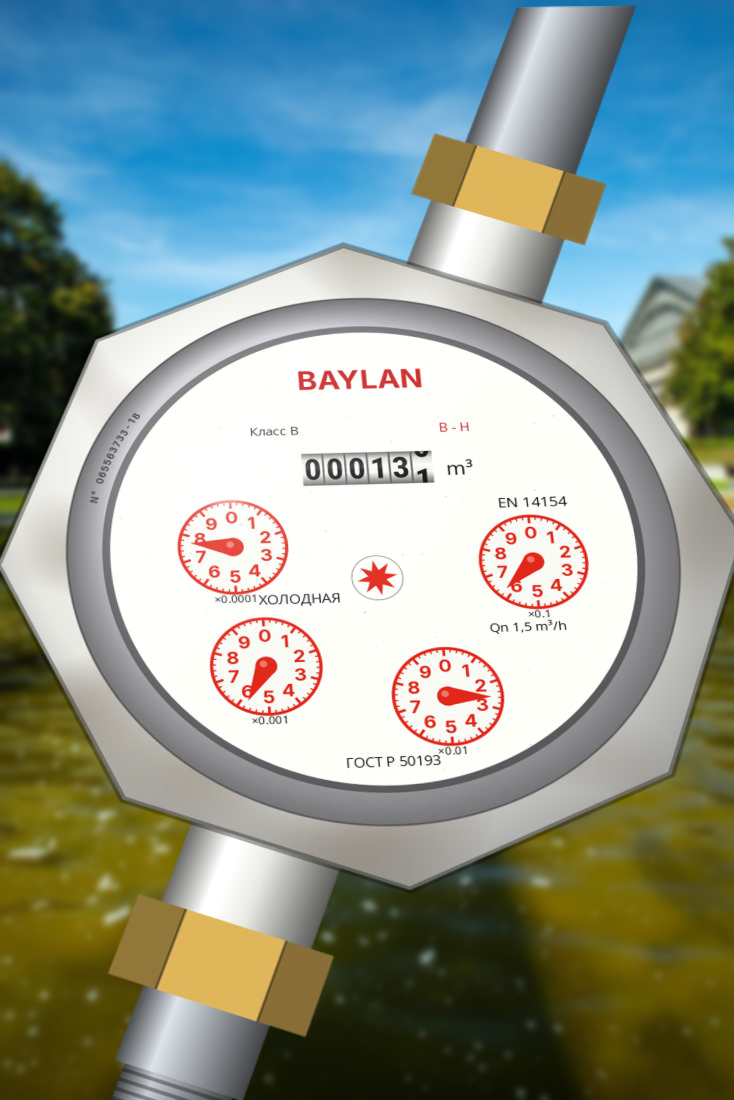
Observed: m³ 130.6257
